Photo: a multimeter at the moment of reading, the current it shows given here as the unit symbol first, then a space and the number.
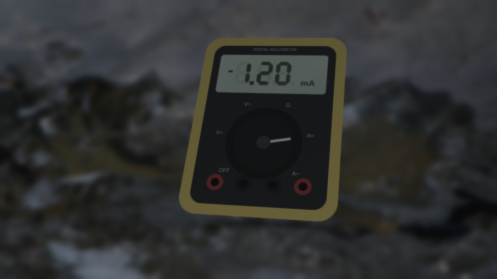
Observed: mA -1.20
